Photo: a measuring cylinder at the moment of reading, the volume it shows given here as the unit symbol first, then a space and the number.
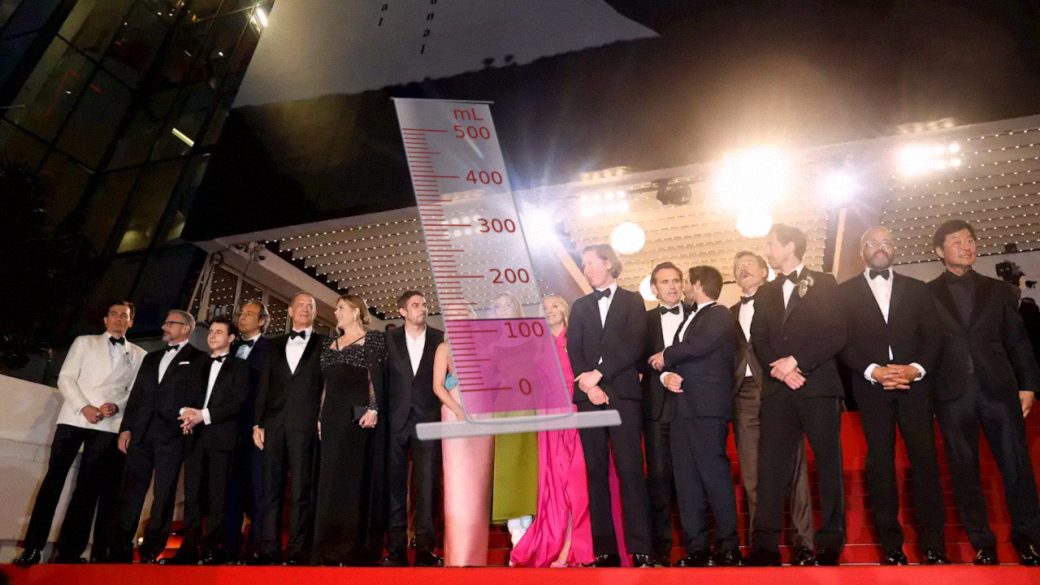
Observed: mL 120
